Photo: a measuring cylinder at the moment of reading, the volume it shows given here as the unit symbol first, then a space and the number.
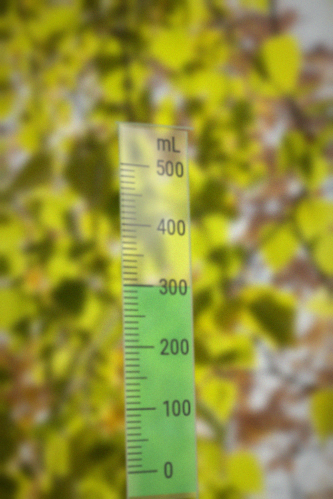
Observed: mL 300
